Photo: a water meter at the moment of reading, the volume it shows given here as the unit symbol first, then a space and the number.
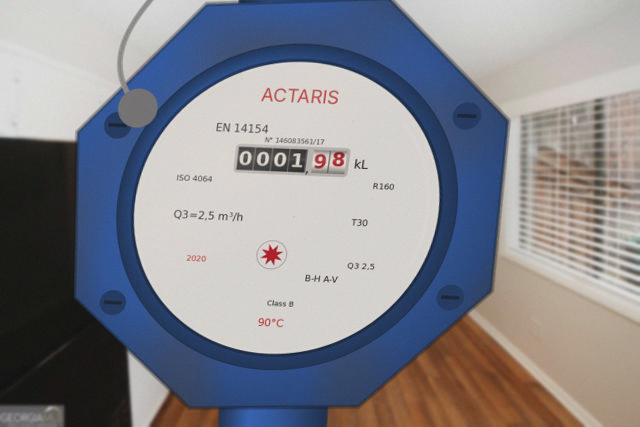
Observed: kL 1.98
